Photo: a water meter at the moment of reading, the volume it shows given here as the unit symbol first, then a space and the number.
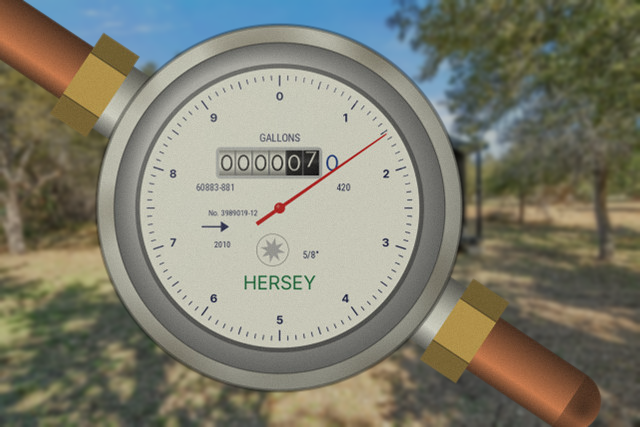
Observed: gal 71.5
